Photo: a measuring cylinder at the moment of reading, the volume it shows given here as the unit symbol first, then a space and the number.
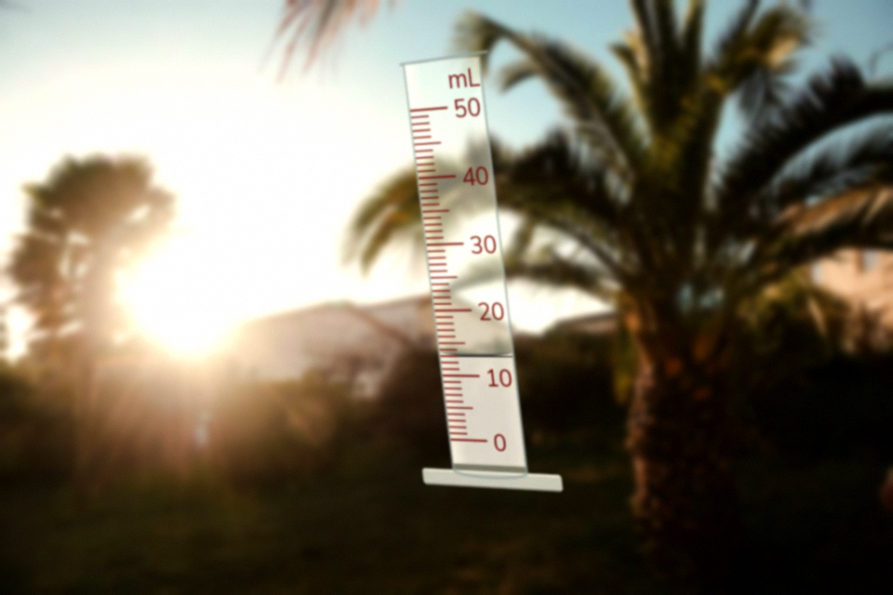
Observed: mL 13
